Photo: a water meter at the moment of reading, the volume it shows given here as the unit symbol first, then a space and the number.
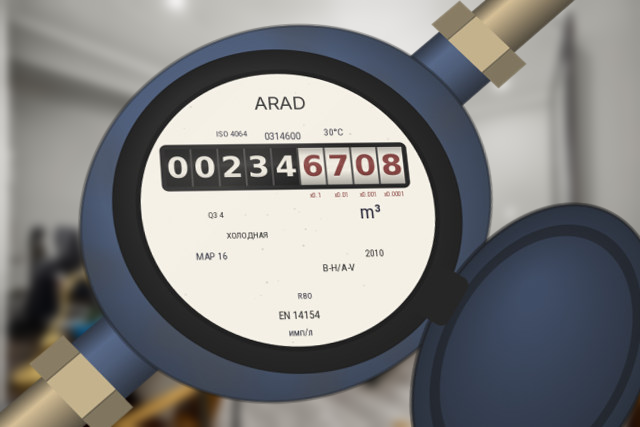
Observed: m³ 234.6708
